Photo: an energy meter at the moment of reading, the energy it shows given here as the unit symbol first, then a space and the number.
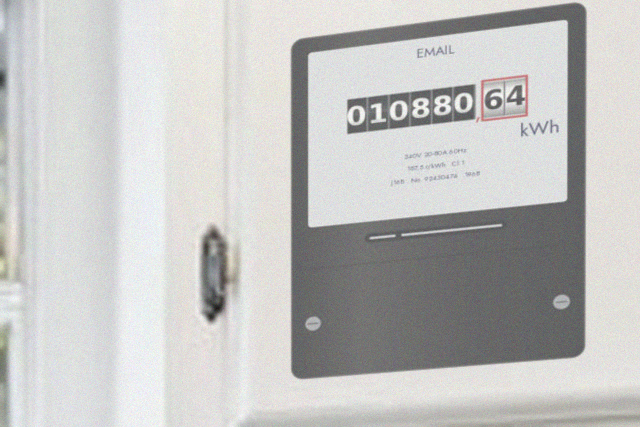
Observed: kWh 10880.64
